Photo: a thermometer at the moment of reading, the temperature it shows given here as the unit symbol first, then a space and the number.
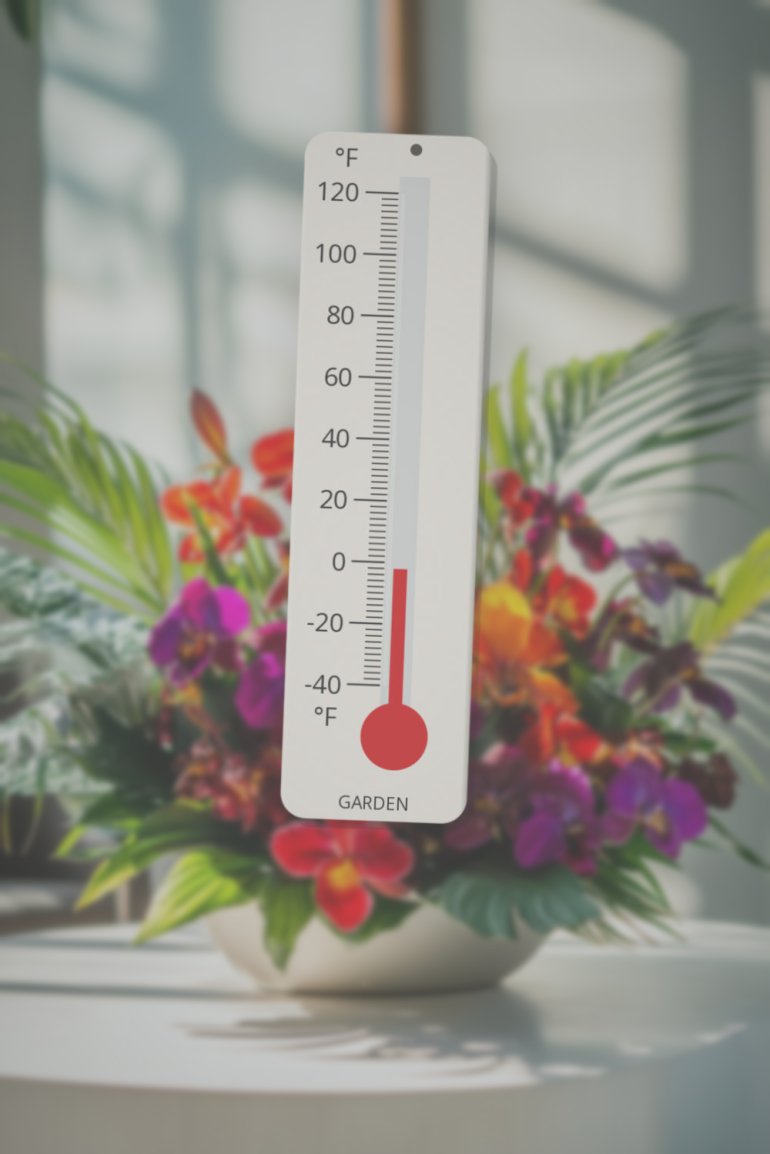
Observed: °F -2
